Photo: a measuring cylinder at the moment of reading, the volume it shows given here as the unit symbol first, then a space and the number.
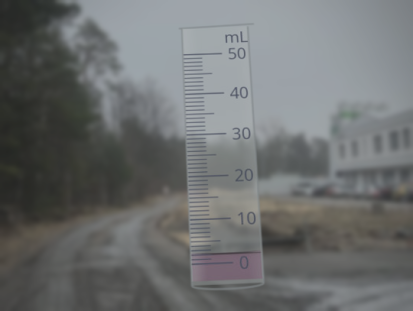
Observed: mL 2
